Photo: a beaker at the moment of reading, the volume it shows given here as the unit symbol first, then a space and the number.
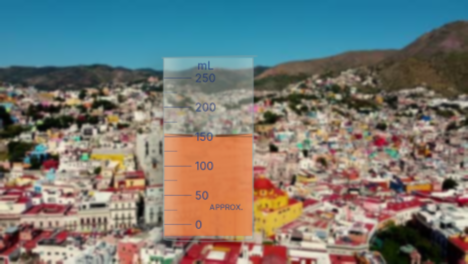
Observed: mL 150
